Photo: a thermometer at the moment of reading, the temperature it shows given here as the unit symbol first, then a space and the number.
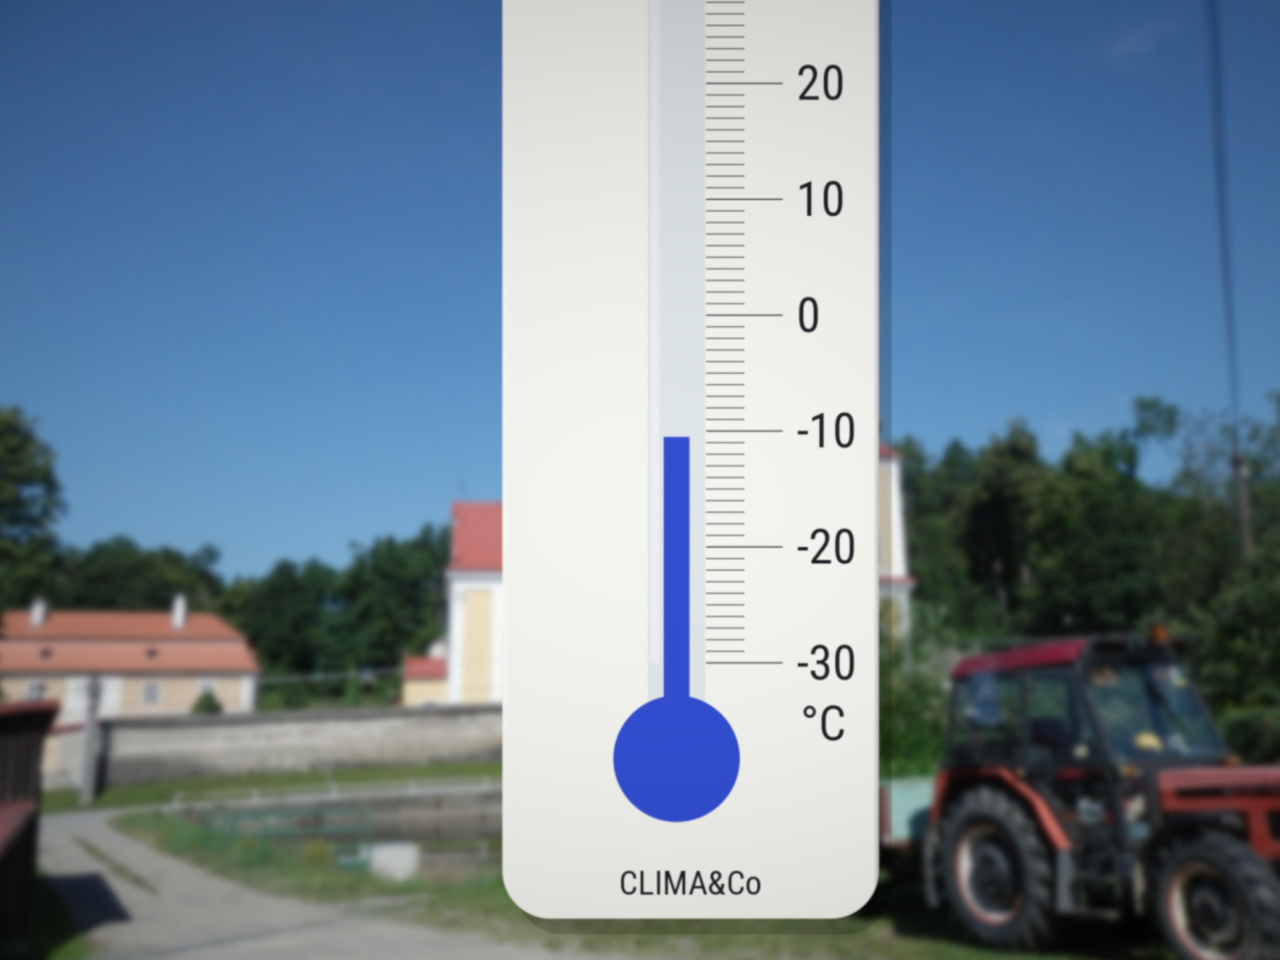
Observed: °C -10.5
